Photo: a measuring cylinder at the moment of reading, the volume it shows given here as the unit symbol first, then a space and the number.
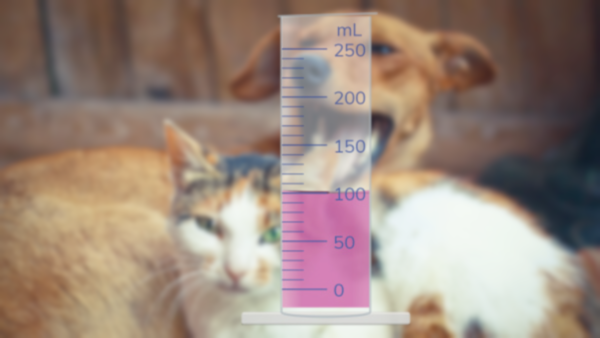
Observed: mL 100
